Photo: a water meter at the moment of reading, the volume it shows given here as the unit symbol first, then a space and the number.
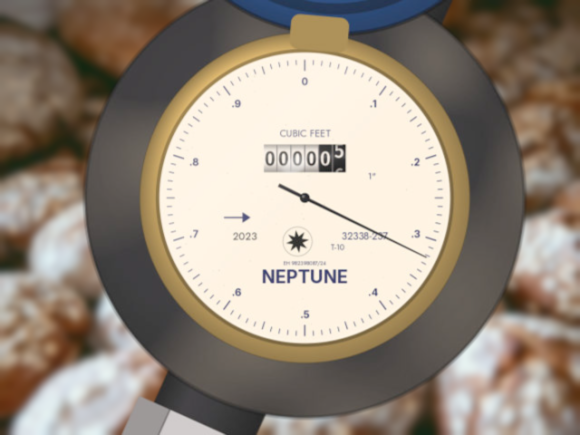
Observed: ft³ 5.32
